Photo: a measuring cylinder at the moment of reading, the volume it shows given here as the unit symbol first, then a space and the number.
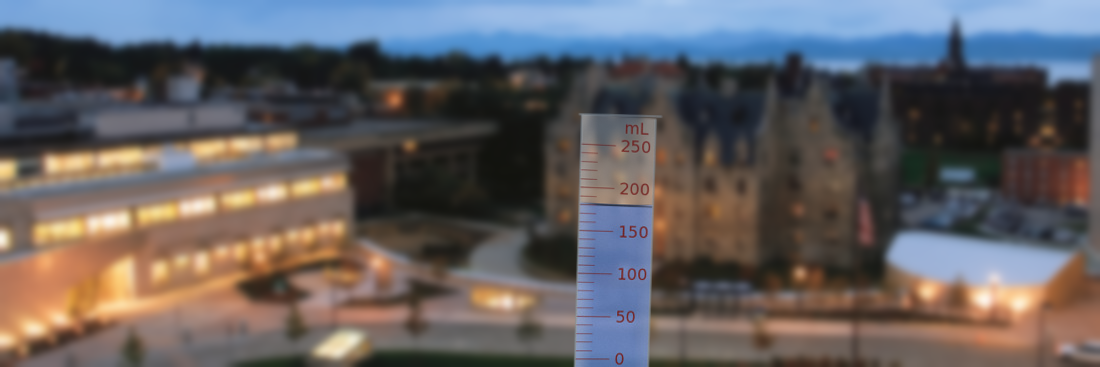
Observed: mL 180
